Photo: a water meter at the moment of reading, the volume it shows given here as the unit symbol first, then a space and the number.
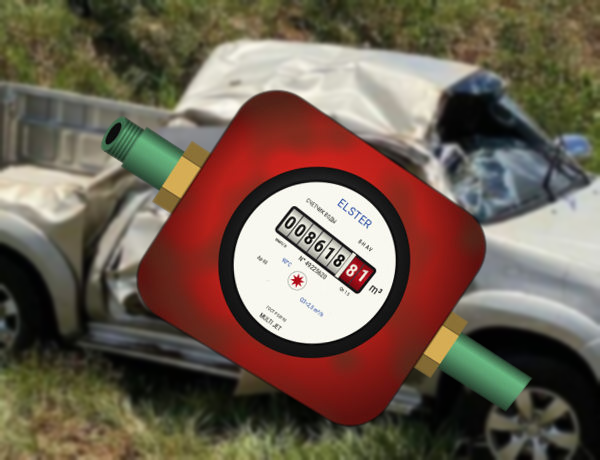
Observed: m³ 8618.81
